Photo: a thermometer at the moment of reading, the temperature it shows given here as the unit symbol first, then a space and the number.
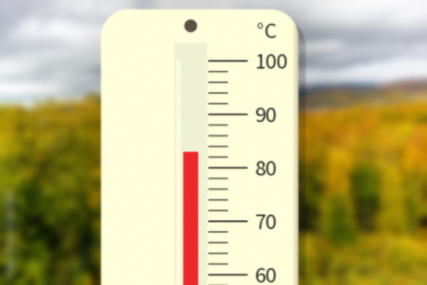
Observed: °C 83
